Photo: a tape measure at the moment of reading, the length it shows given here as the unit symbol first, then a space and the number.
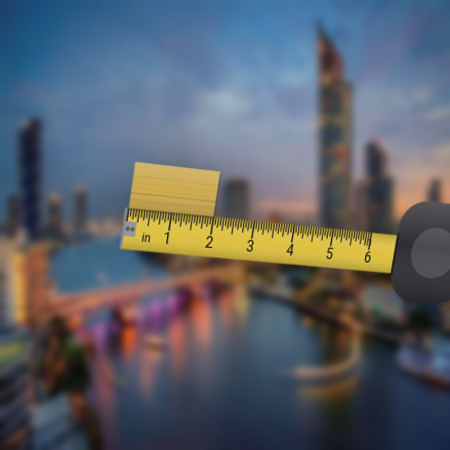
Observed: in 2
